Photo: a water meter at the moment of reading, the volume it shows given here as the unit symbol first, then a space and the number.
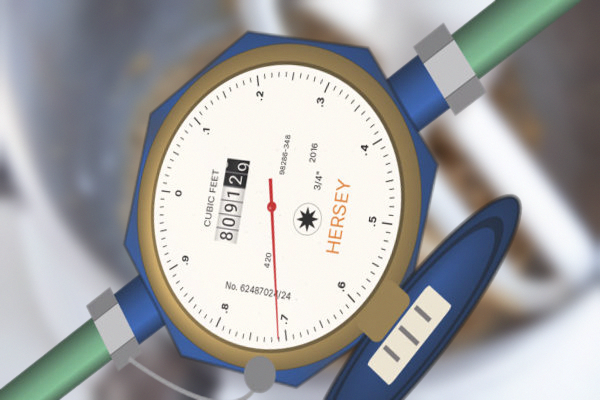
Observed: ft³ 809128.71
